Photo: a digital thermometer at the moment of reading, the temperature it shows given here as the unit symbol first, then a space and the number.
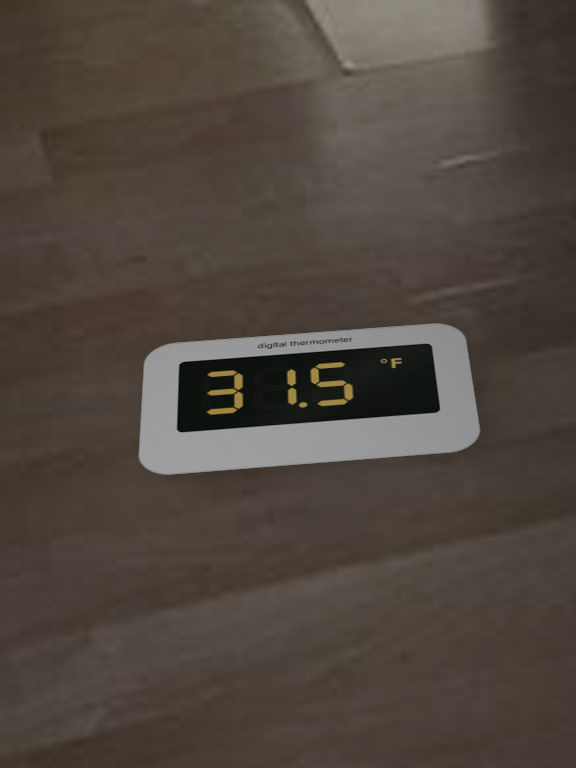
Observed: °F 31.5
